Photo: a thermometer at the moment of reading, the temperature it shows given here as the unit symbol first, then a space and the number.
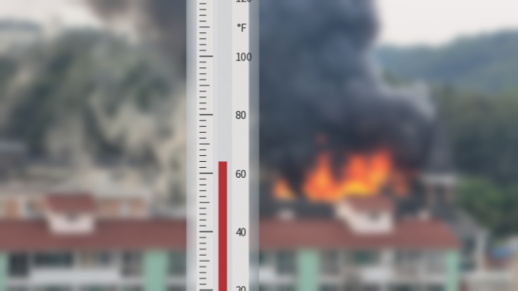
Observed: °F 64
